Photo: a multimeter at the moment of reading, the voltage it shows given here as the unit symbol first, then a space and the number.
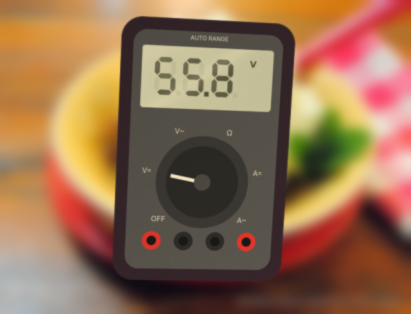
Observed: V 55.8
